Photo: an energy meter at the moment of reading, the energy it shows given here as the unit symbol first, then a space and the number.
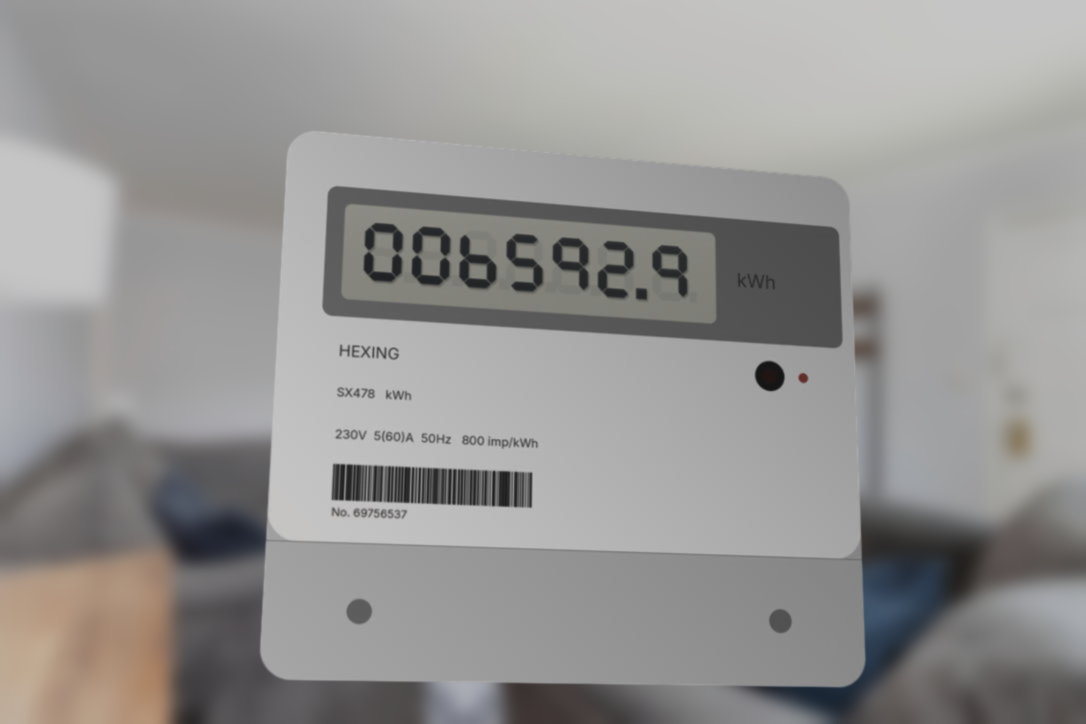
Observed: kWh 6592.9
